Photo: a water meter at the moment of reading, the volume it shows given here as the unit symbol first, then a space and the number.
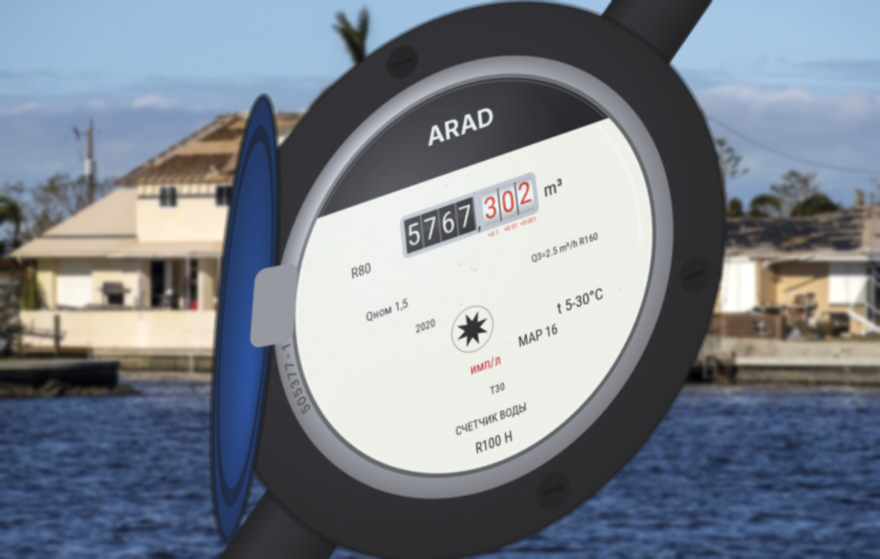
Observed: m³ 5767.302
